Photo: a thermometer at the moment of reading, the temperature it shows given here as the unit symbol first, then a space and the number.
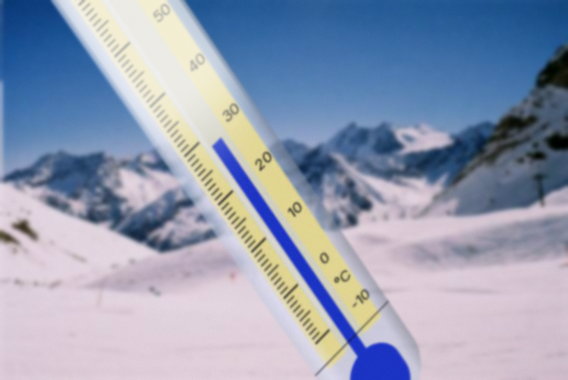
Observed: °C 28
